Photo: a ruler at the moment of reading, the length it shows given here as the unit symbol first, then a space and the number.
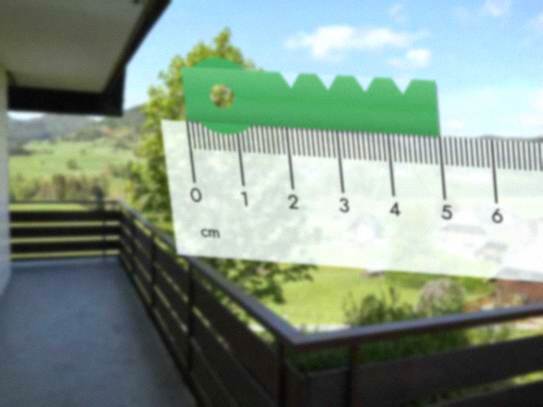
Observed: cm 5
